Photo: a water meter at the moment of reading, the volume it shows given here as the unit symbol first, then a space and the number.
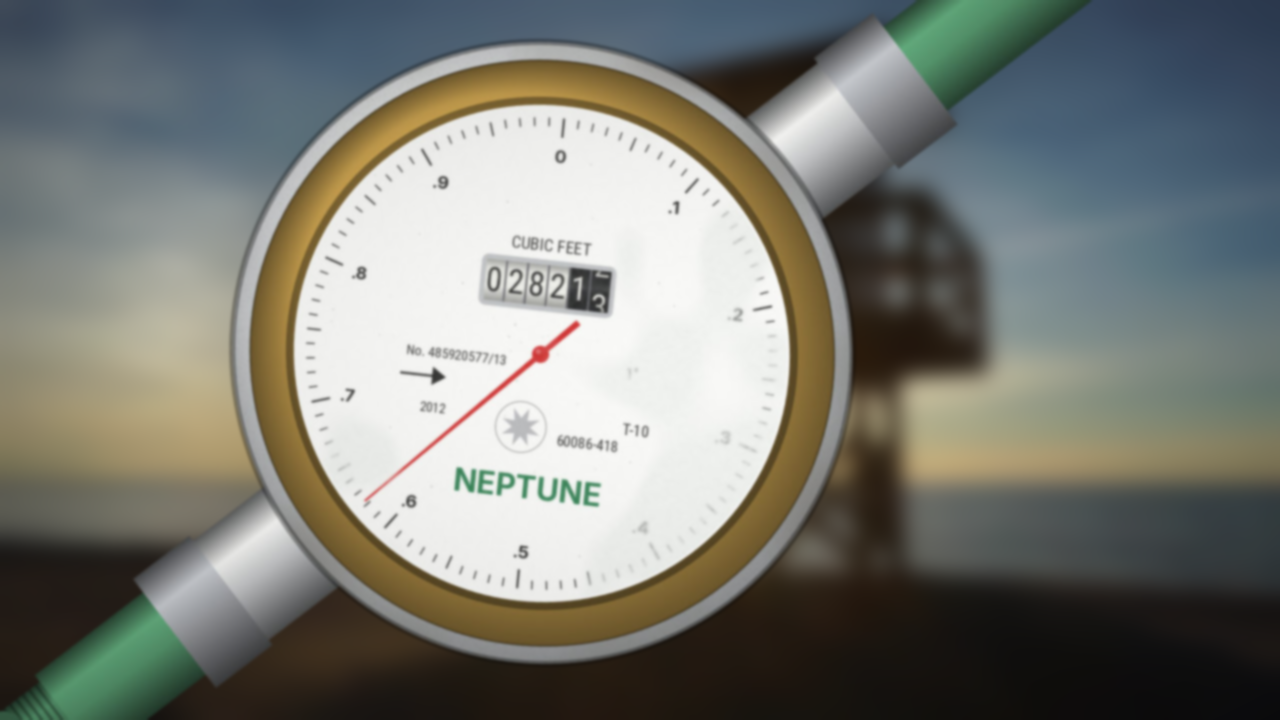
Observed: ft³ 28212.62
